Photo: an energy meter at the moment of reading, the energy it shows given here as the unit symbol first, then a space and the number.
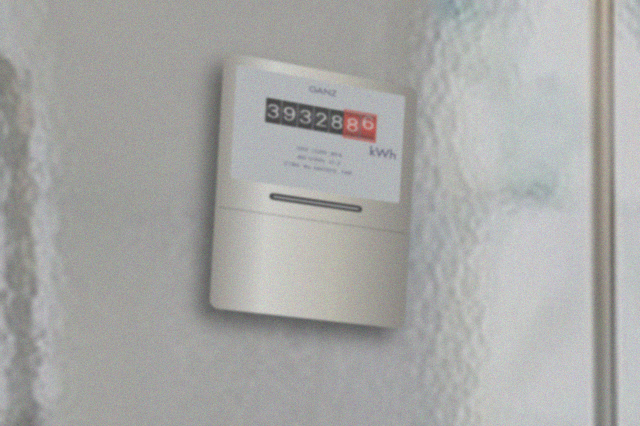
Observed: kWh 39328.86
